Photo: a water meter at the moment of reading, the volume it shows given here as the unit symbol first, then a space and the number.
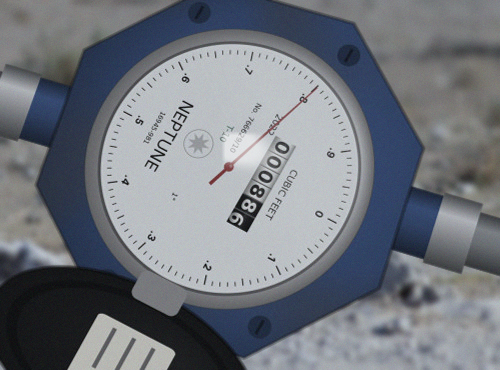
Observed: ft³ 885.80
